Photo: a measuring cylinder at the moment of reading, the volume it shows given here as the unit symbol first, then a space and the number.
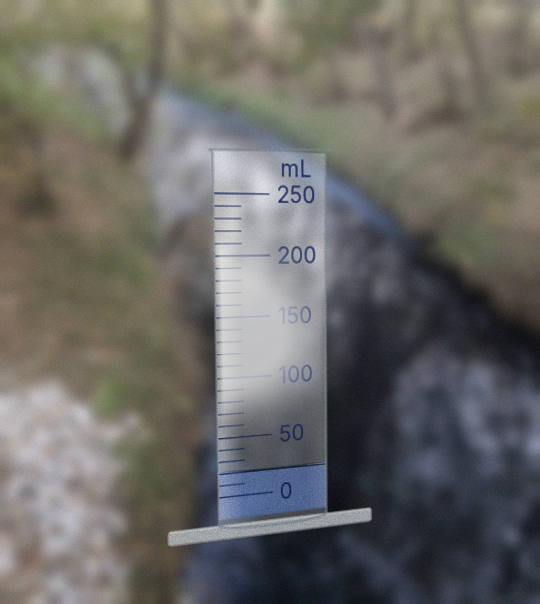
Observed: mL 20
